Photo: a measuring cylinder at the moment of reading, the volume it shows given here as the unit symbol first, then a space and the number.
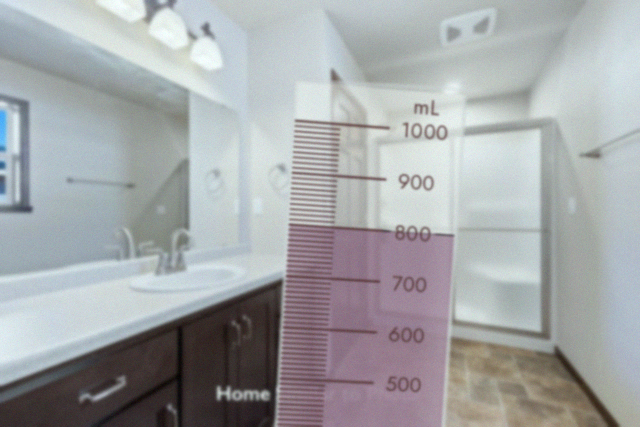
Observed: mL 800
